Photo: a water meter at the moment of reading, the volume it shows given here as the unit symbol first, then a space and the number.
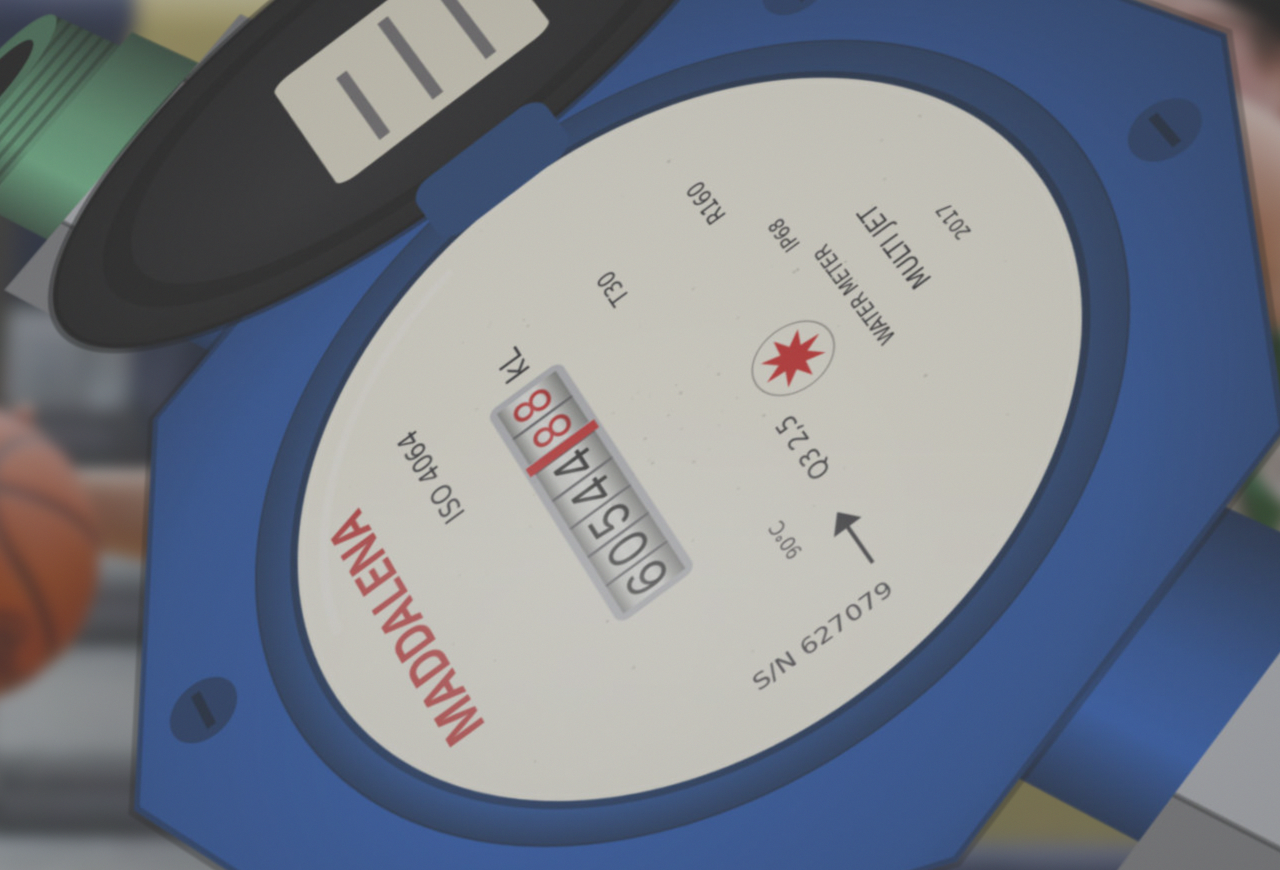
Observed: kL 60544.88
